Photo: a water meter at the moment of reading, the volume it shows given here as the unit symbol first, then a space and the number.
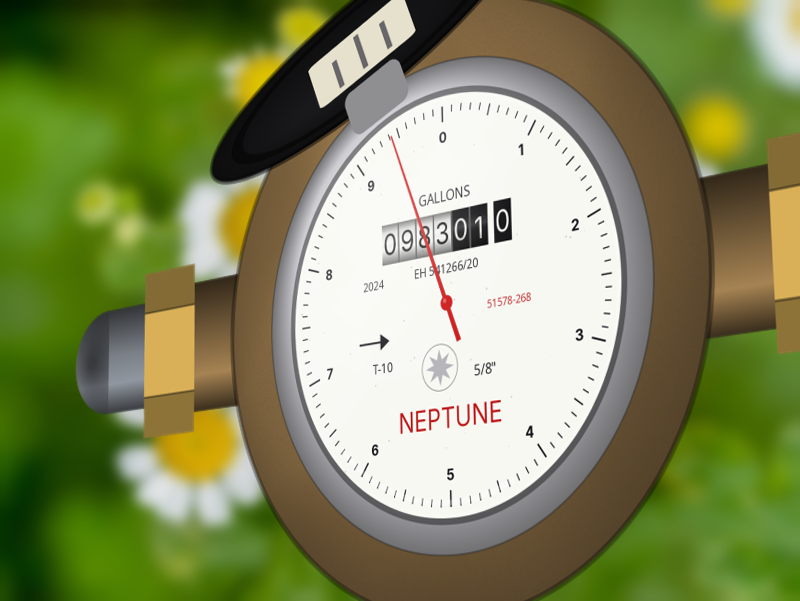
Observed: gal 983009.4
